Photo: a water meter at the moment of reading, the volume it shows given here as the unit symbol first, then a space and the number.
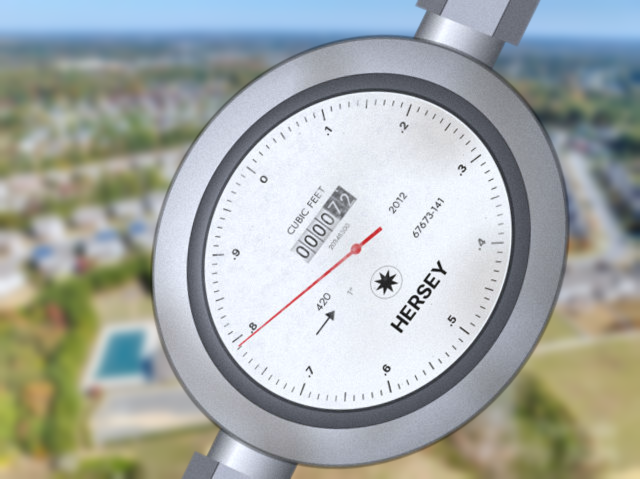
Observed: ft³ 71.79
